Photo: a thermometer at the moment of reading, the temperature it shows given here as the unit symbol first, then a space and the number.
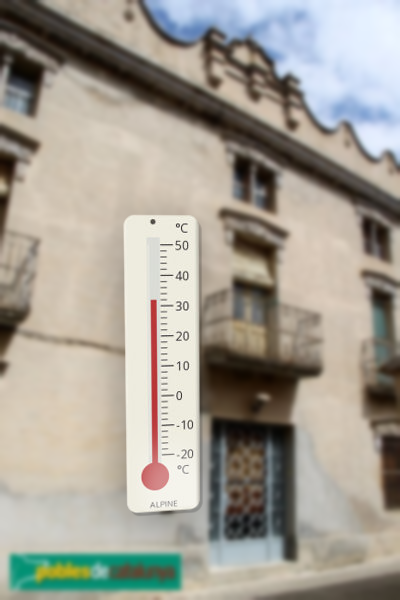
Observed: °C 32
